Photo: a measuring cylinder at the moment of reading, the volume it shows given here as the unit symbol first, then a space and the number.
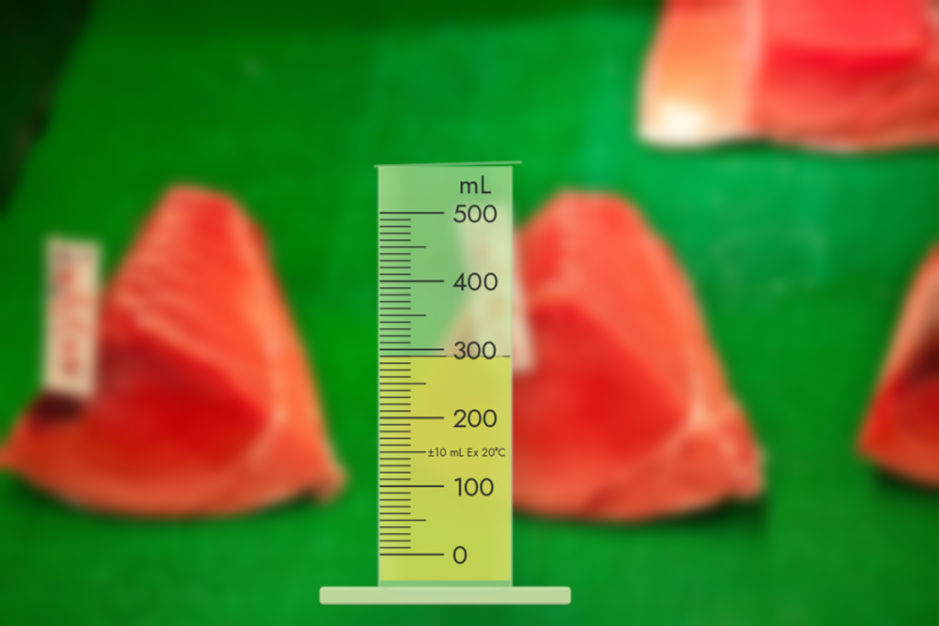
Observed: mL 290
